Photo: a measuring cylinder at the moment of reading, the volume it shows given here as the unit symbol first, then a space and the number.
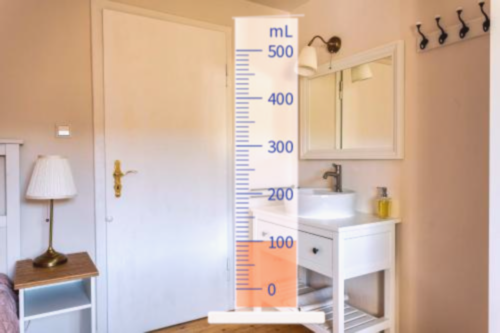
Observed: mL 100
